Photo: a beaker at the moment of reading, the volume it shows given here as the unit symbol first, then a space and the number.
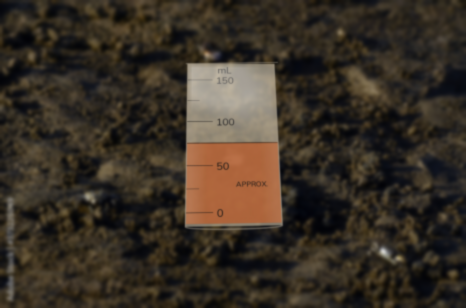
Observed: mL 75
